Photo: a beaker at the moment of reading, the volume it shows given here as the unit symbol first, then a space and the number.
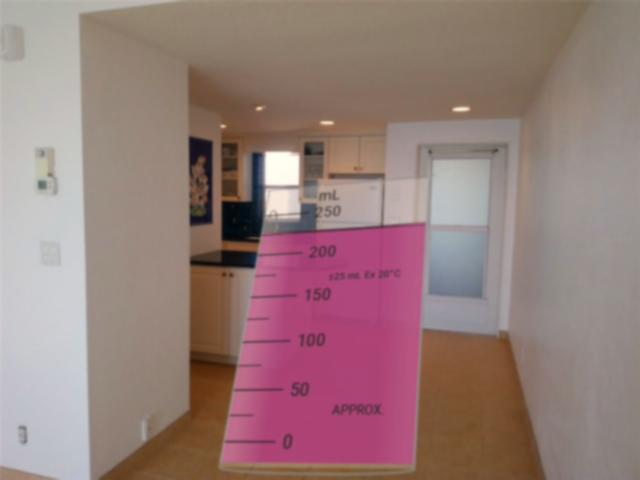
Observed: mL 225
